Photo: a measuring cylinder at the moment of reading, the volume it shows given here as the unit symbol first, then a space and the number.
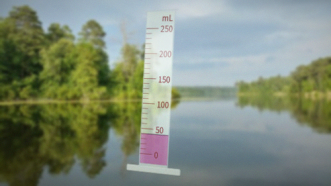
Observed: mL 40
